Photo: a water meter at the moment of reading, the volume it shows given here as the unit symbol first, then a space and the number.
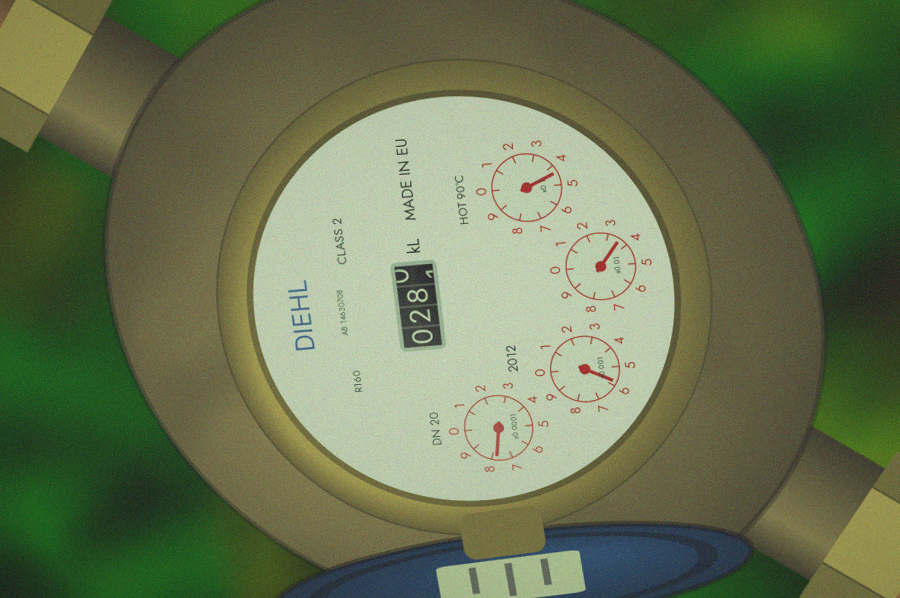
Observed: kL 280.4357
